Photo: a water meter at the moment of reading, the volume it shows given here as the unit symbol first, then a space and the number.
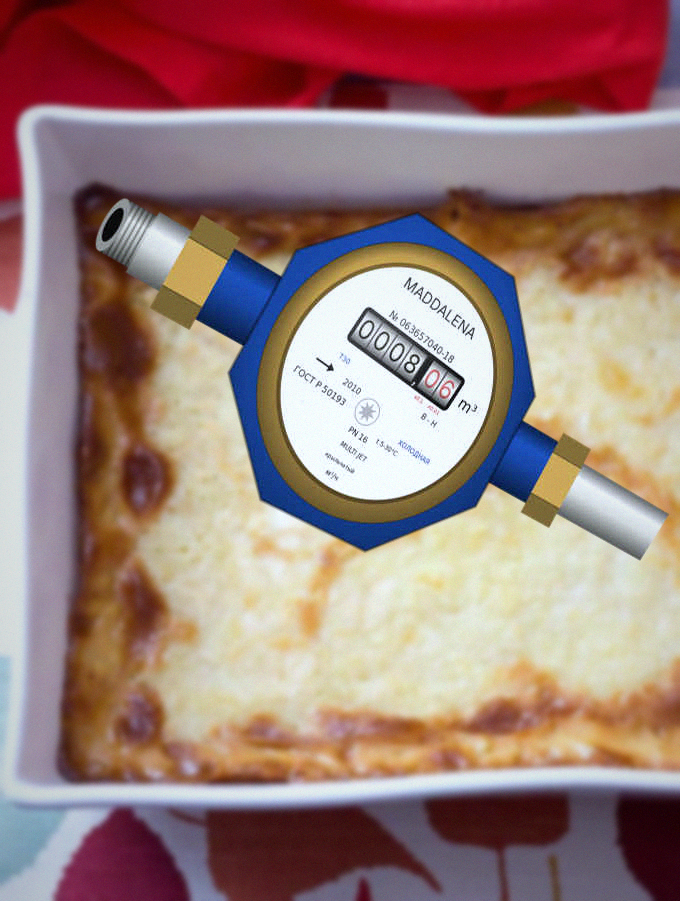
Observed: m³ 8.06
